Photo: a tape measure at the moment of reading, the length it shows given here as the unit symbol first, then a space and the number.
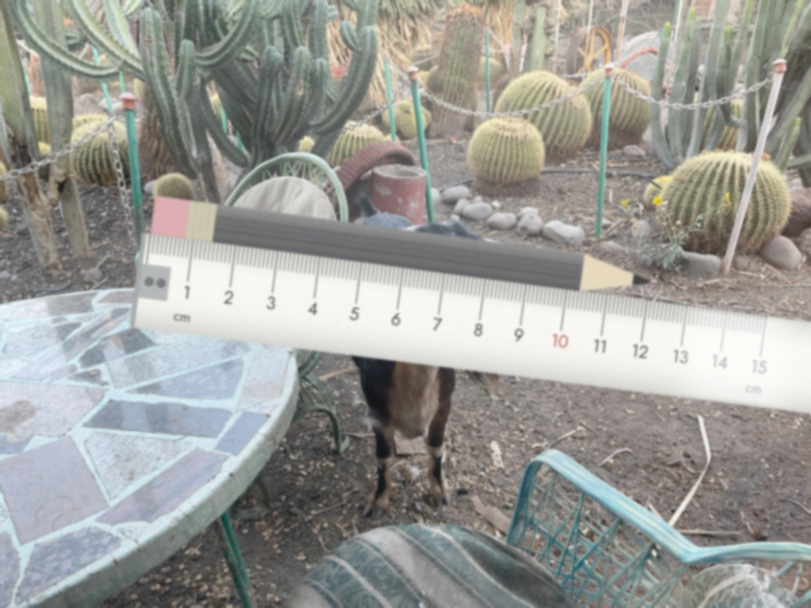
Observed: cm 12
